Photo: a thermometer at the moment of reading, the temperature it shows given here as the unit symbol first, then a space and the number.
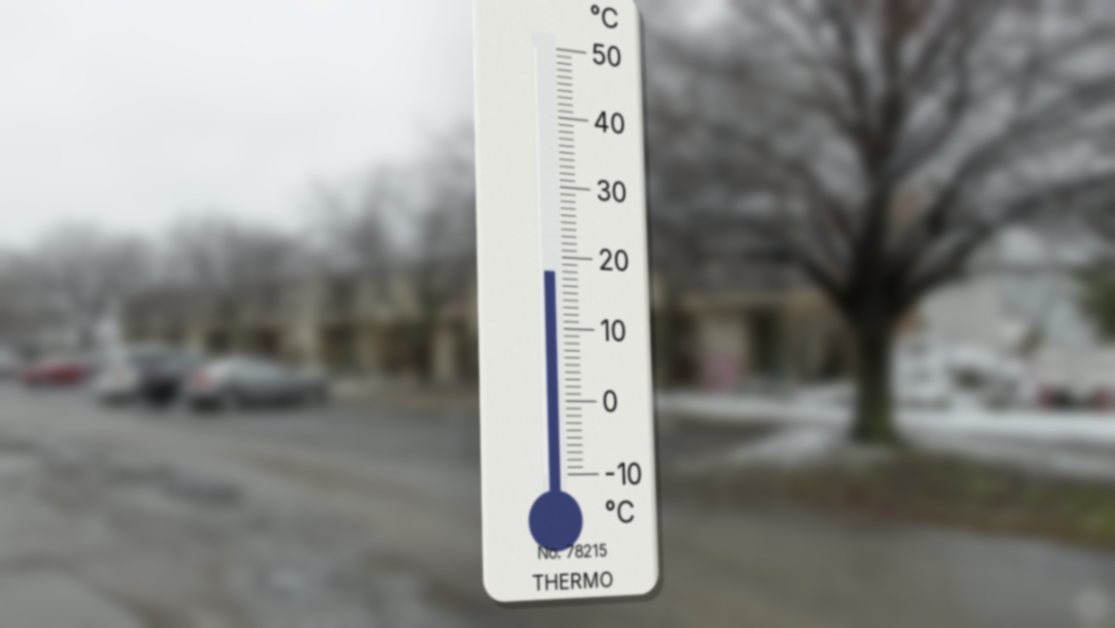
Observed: °C 18
